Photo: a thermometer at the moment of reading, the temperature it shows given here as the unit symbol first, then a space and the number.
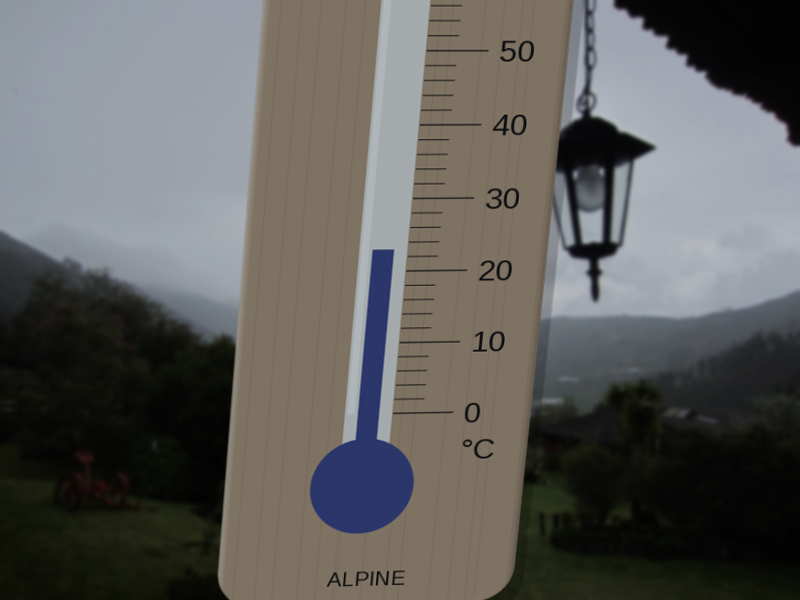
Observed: °C 23
